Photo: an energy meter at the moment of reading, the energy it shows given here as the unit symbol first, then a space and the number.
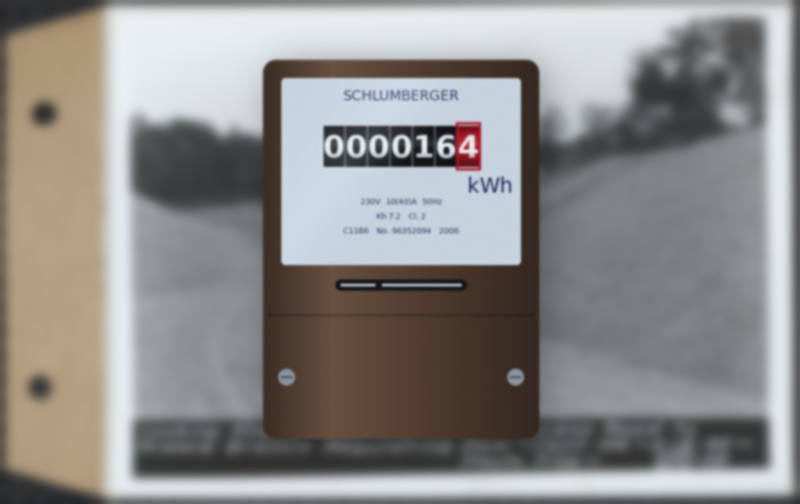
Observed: kWh 16.4
